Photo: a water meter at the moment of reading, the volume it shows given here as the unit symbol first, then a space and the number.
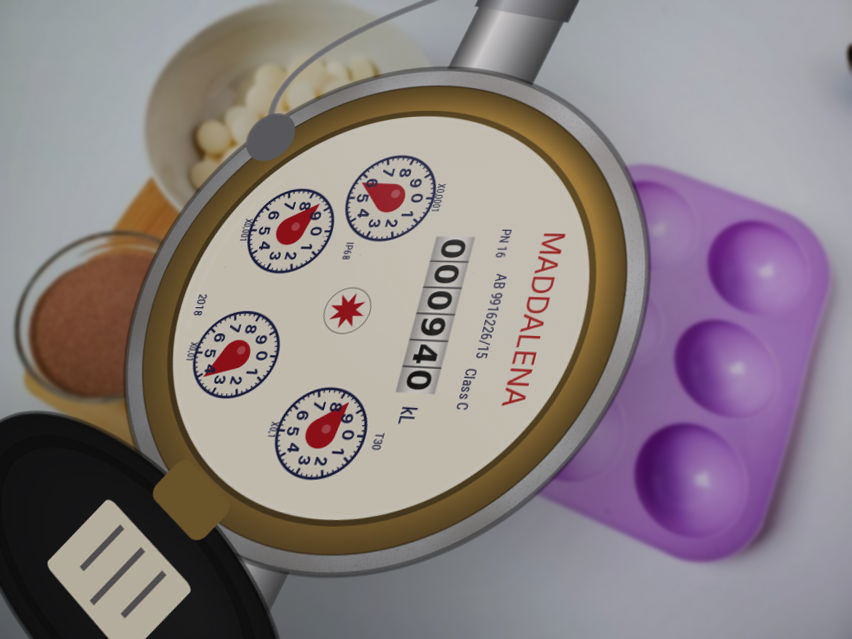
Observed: kL 940.8385
